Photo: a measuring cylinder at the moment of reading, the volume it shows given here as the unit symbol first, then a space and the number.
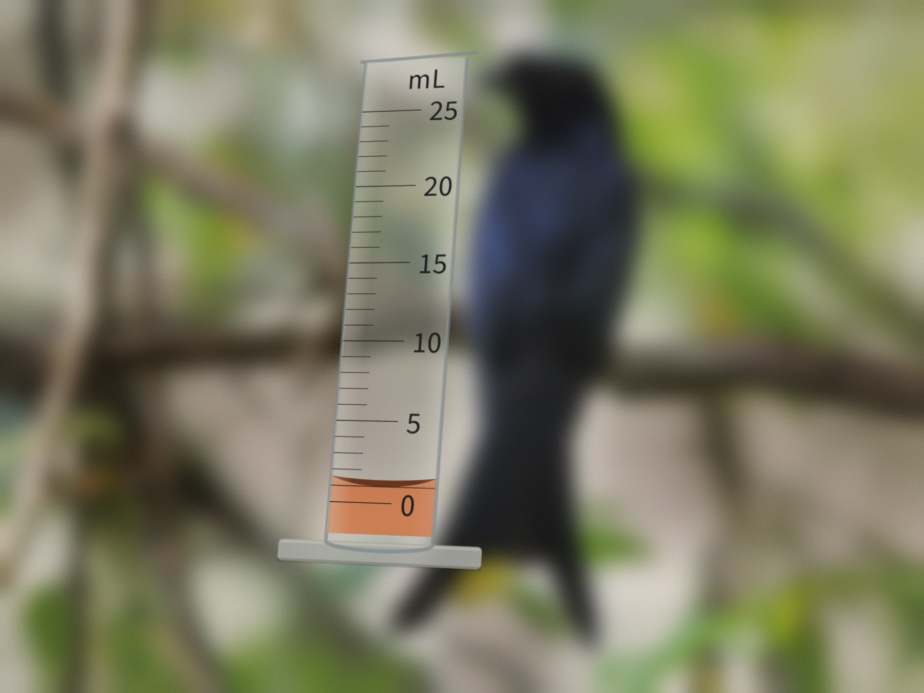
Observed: mL 1
